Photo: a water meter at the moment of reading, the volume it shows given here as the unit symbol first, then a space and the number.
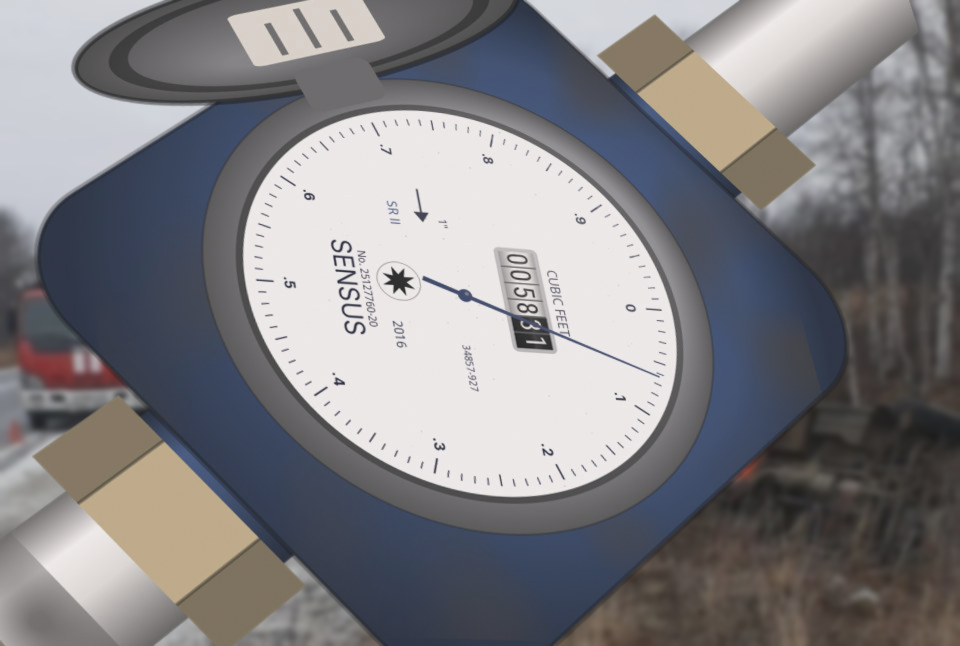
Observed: ft³ 5831.06
